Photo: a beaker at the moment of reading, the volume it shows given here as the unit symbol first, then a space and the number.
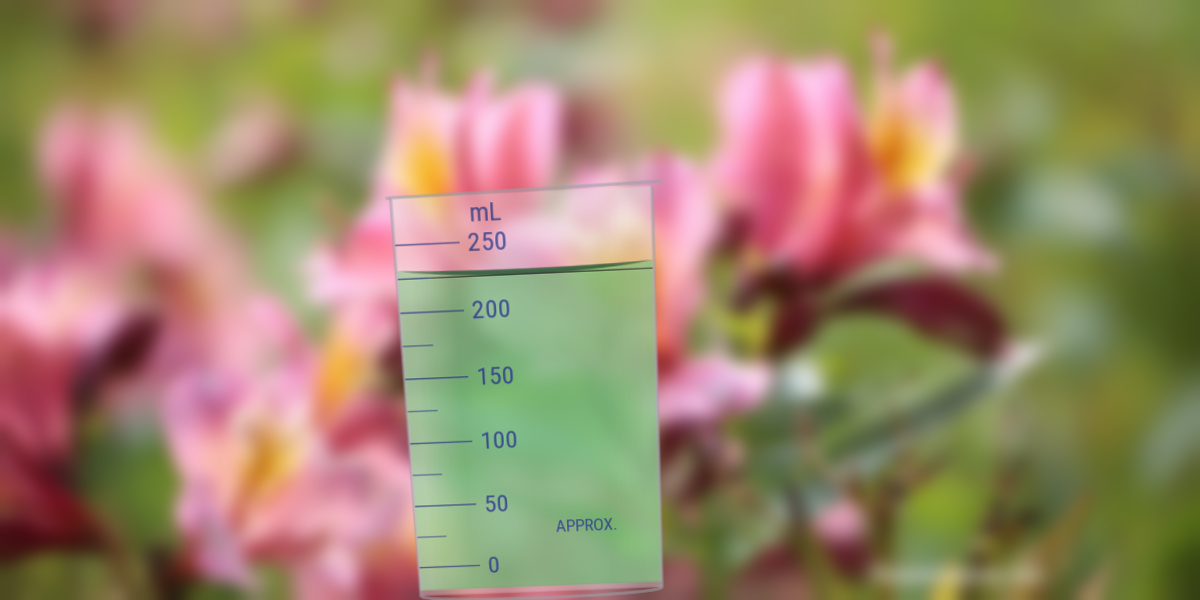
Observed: mL 225
